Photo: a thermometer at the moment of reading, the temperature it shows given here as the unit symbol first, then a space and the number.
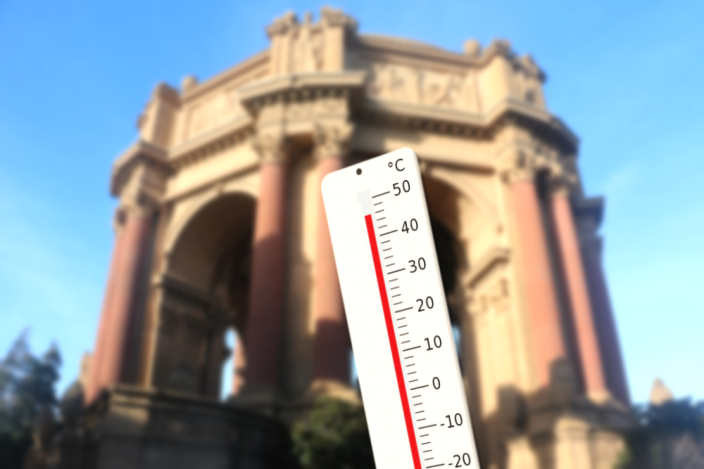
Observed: °C 46
